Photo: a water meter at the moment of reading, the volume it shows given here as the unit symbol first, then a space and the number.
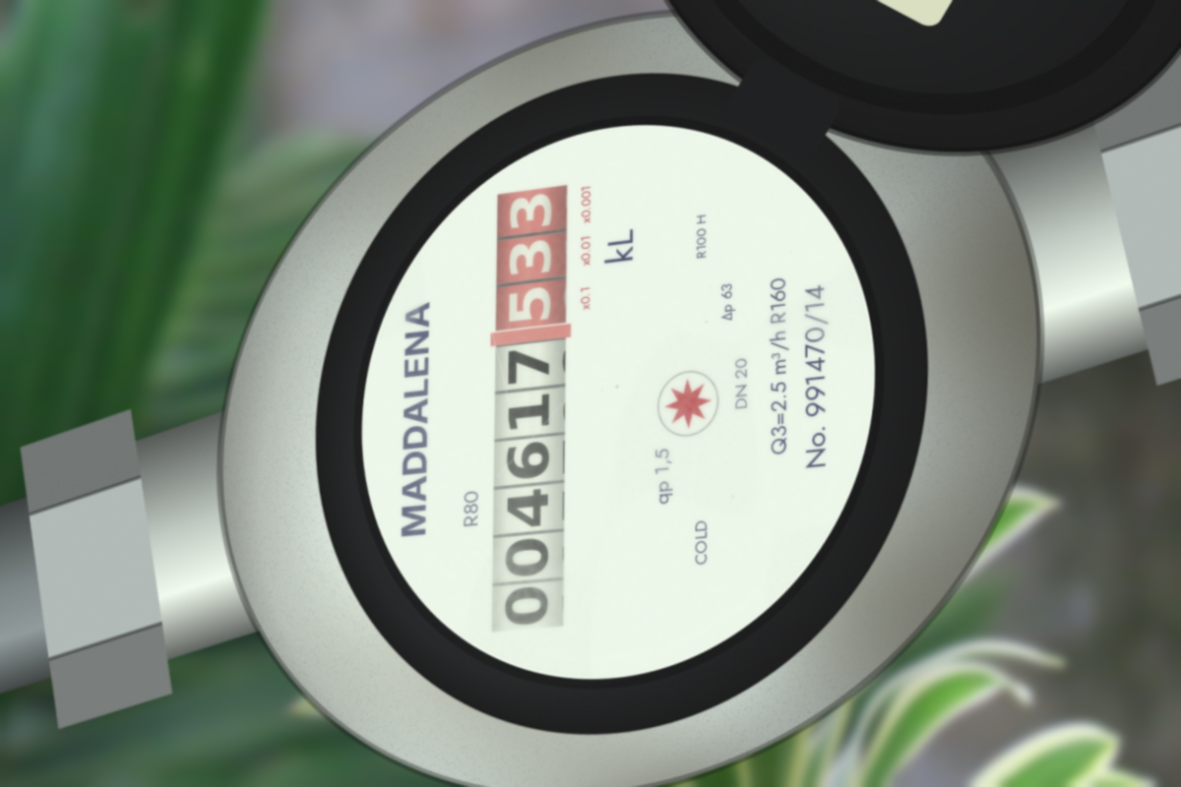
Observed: kL 4617.533
